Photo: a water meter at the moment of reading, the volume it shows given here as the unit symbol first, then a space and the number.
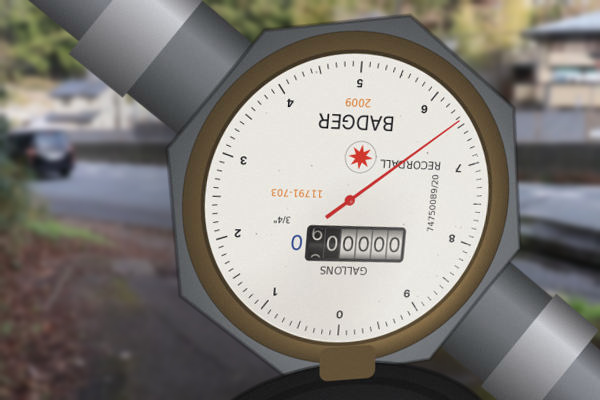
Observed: gal 86.4
